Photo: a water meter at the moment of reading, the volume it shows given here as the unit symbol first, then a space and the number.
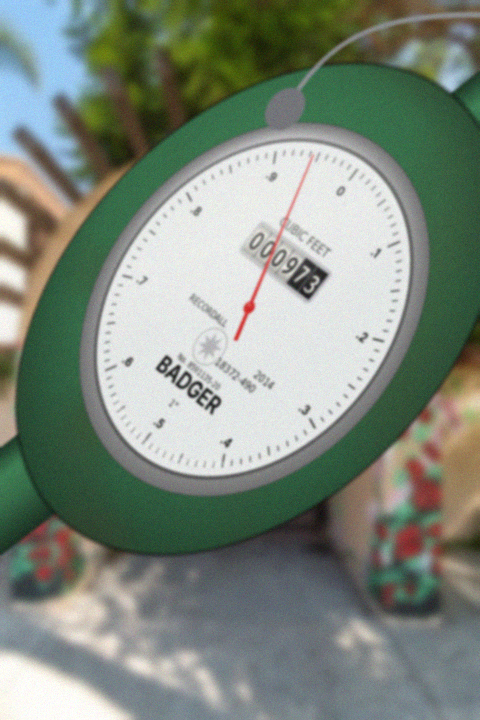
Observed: ft³ 972.94
